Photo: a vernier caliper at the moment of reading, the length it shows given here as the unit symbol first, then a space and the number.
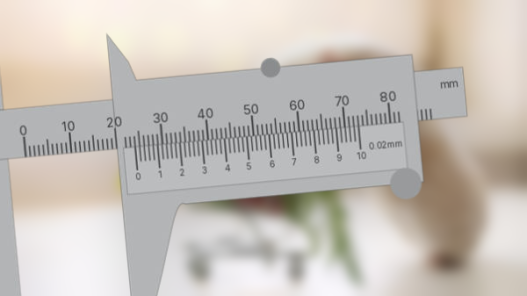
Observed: mm 24.0
